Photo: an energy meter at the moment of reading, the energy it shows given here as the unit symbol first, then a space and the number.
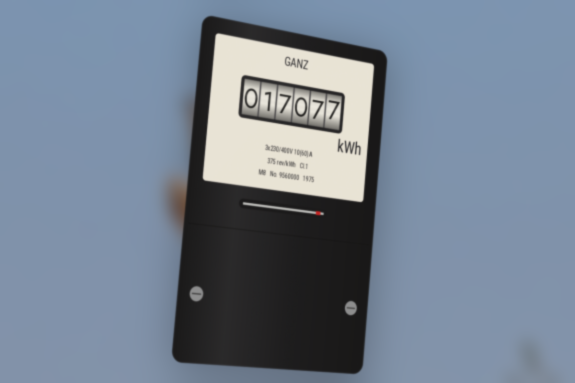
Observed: kWh 17077
